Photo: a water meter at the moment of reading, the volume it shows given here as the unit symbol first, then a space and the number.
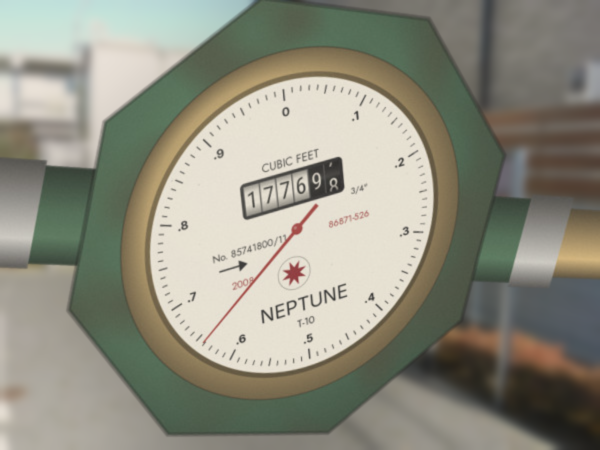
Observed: ft³ 177697.64
